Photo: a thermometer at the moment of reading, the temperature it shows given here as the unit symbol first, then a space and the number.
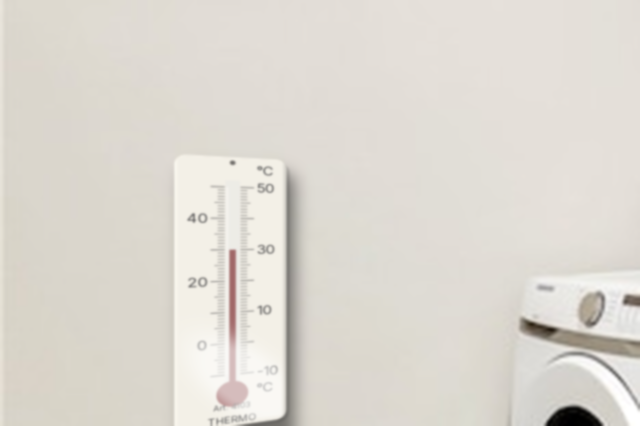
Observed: °C 30
